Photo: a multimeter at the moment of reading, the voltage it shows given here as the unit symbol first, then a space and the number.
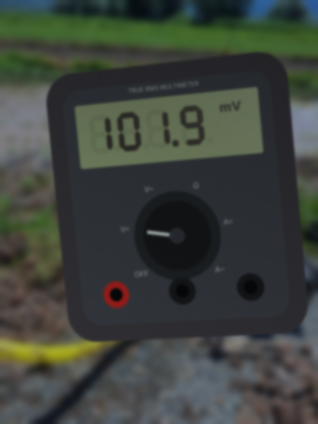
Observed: mV 101.9
